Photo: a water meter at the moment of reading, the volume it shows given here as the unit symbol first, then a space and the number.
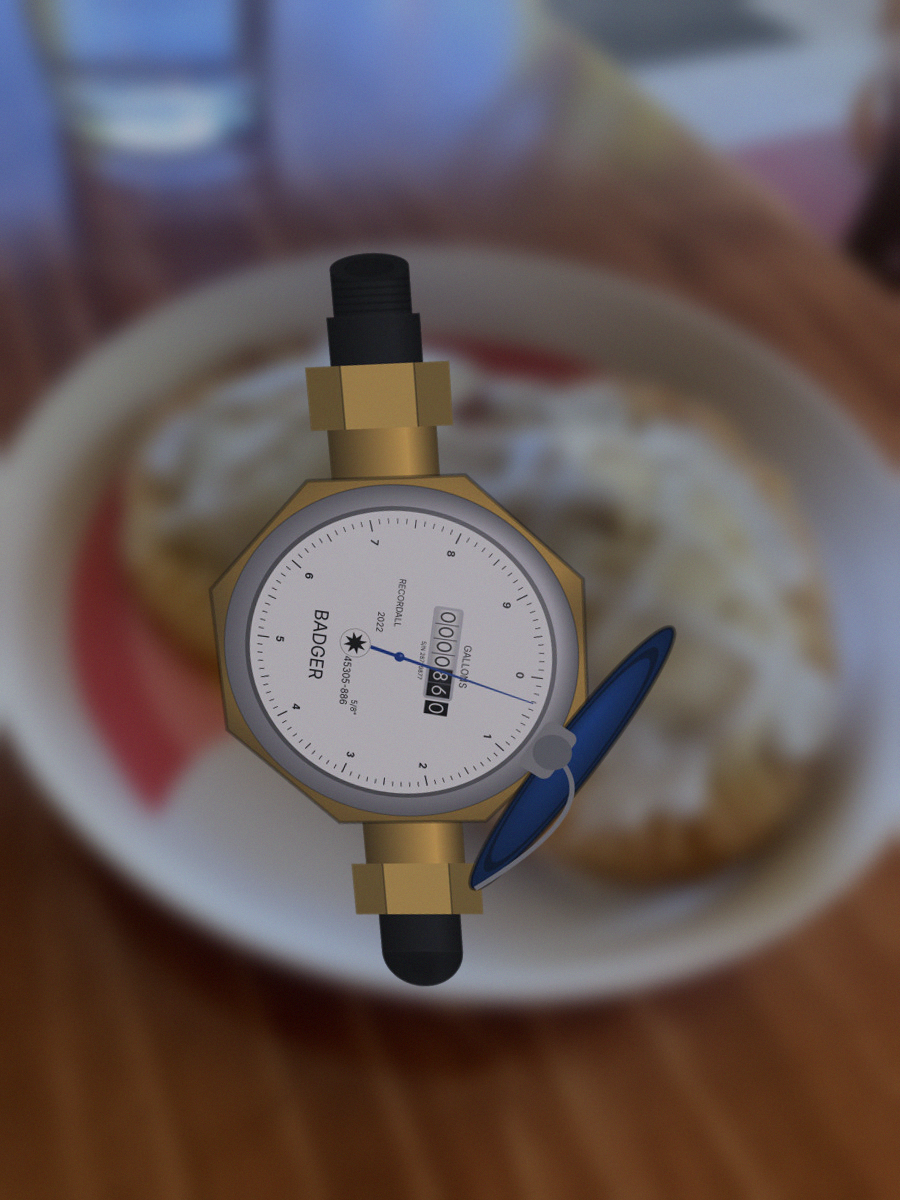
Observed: gal 860.3
